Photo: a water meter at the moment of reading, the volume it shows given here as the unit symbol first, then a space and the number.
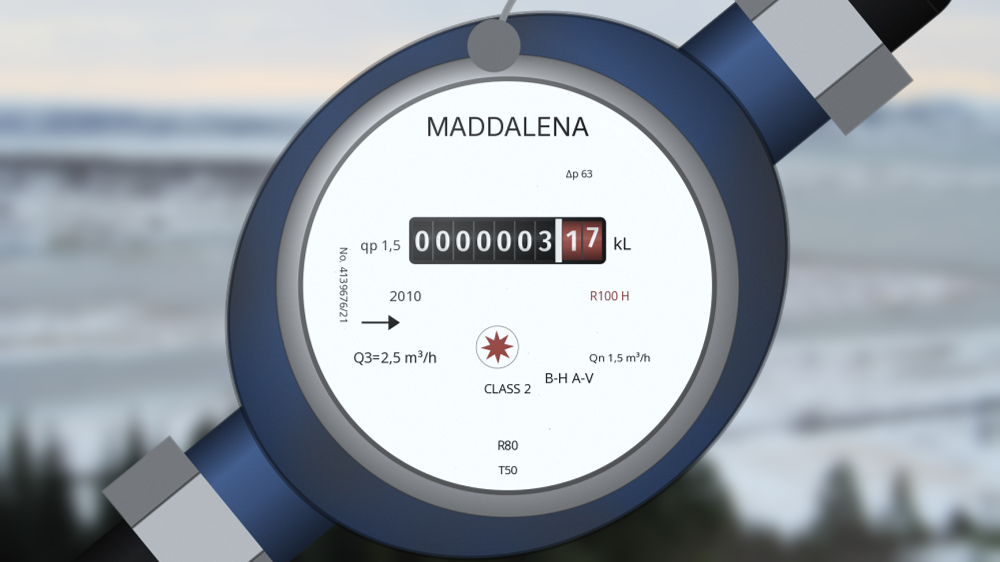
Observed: kL 3.17
